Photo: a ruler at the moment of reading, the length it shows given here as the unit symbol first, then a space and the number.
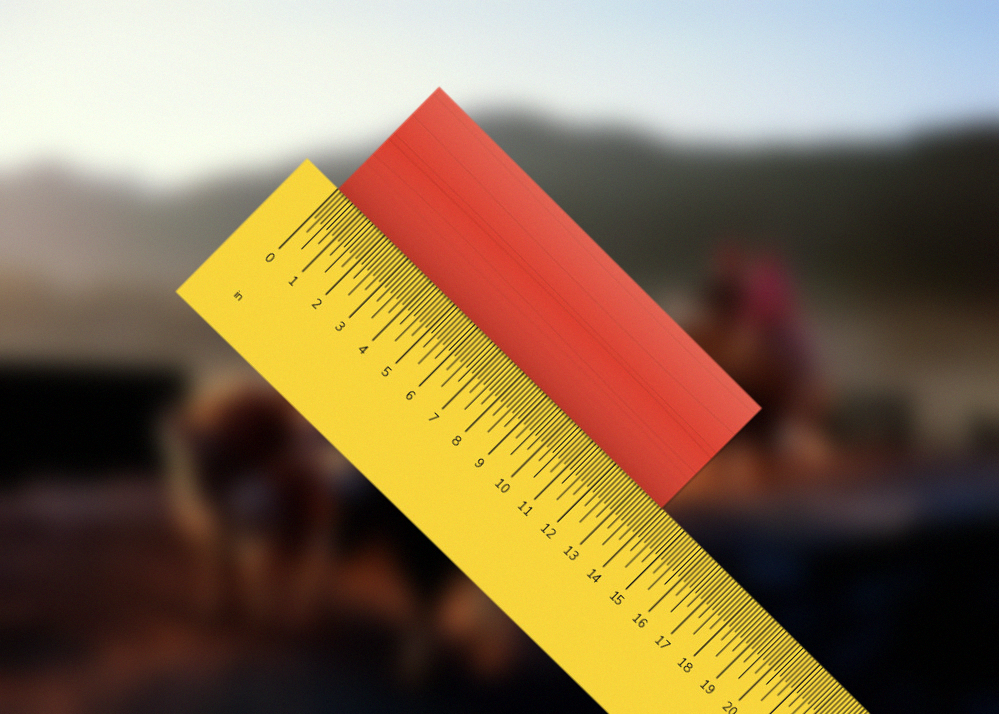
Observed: in 14
